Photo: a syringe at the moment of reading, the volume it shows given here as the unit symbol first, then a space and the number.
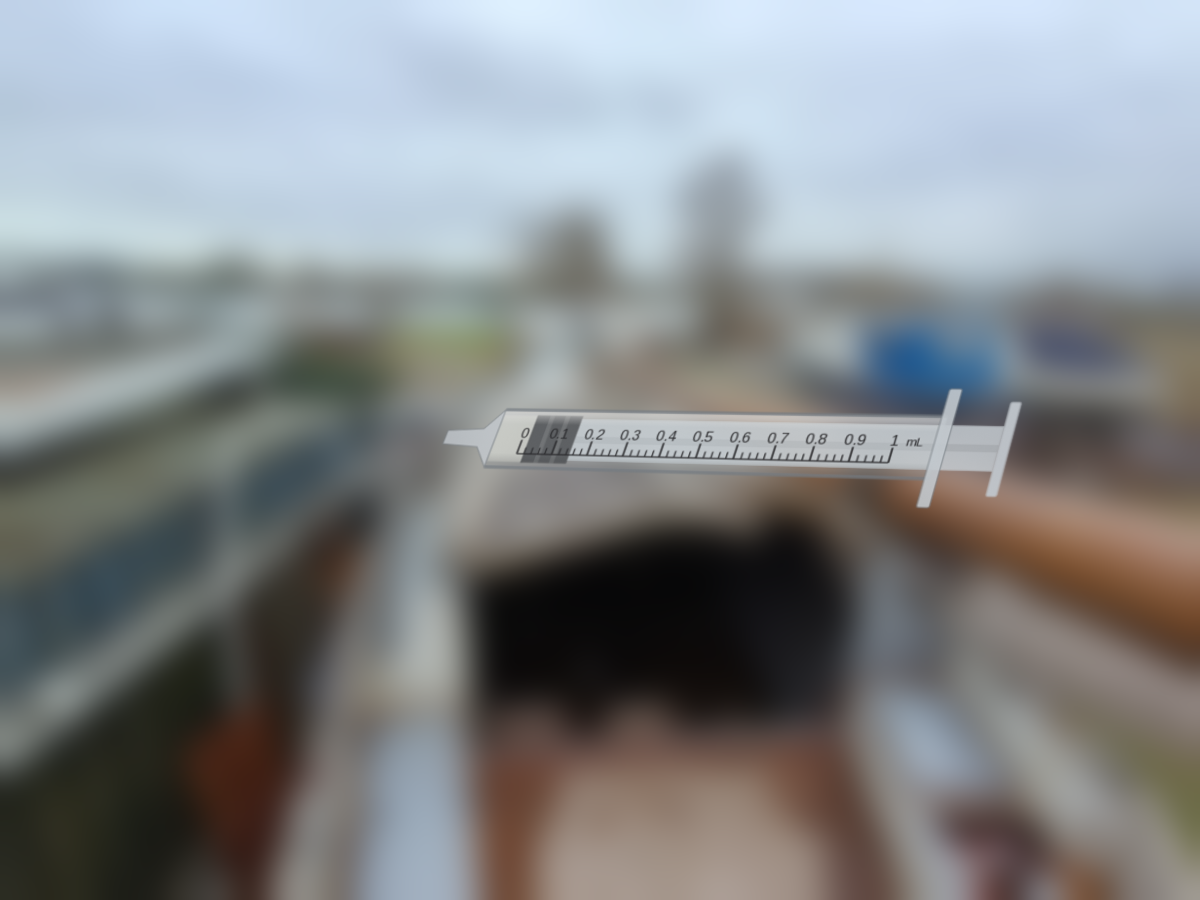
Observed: mL 0.02
